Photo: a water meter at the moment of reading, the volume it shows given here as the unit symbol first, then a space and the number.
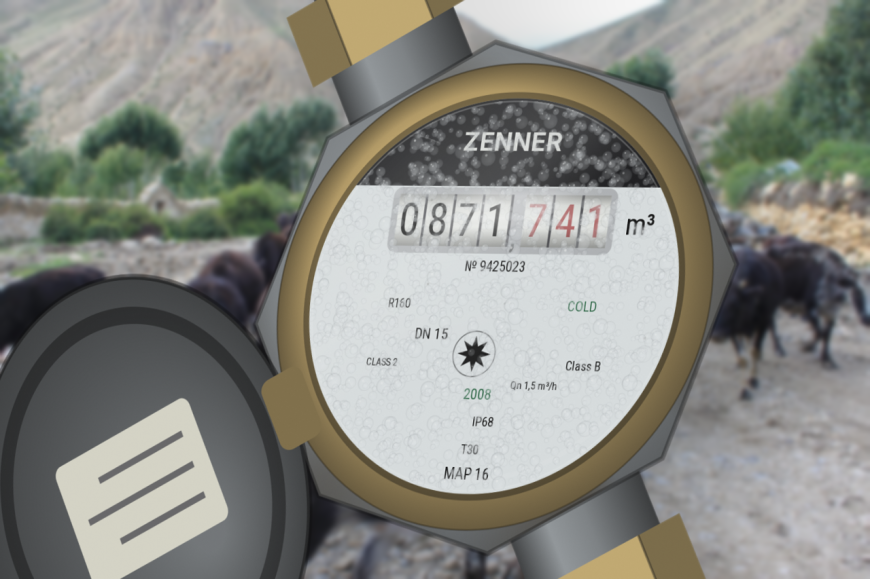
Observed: m³ 871.741
